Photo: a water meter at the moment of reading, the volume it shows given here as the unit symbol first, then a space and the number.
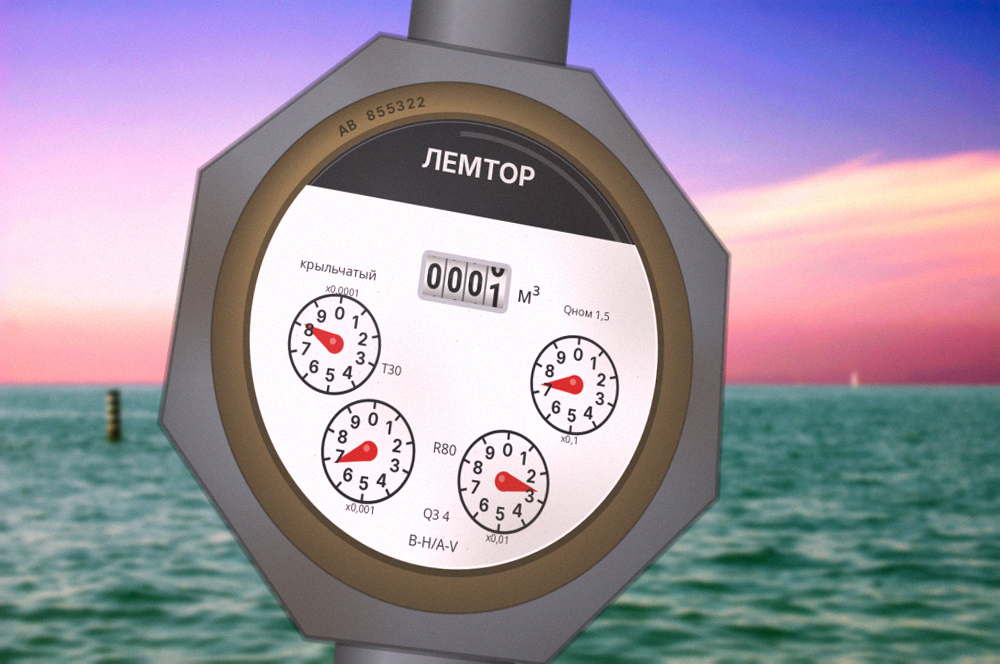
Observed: m³ 0.7268
